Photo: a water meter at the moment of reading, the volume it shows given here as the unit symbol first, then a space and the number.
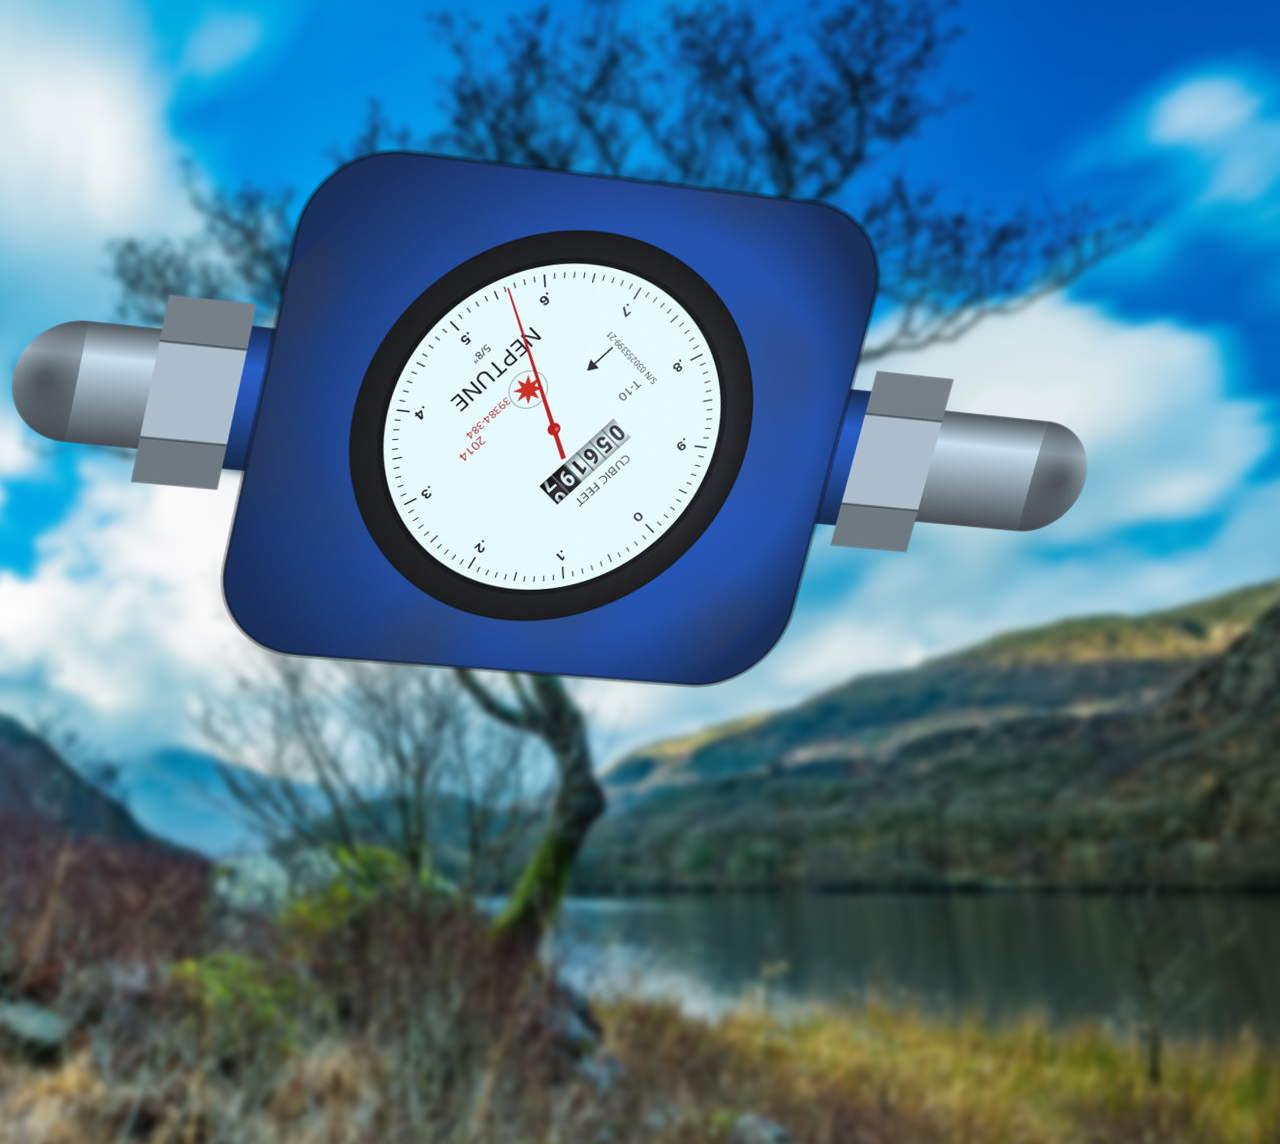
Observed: ft³ 56196.56
